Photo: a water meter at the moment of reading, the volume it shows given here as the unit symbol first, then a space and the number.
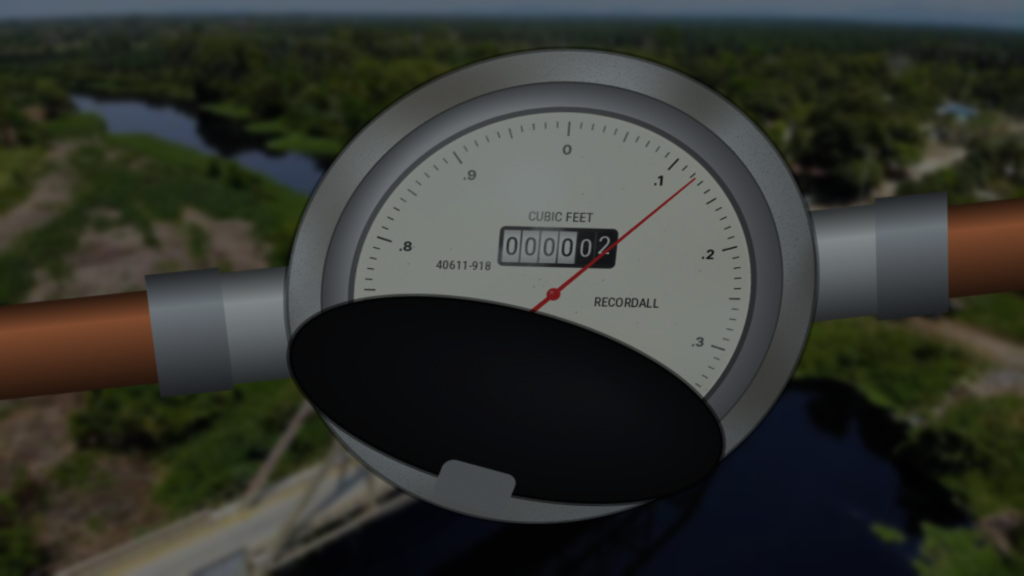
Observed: ft³ 2.12
